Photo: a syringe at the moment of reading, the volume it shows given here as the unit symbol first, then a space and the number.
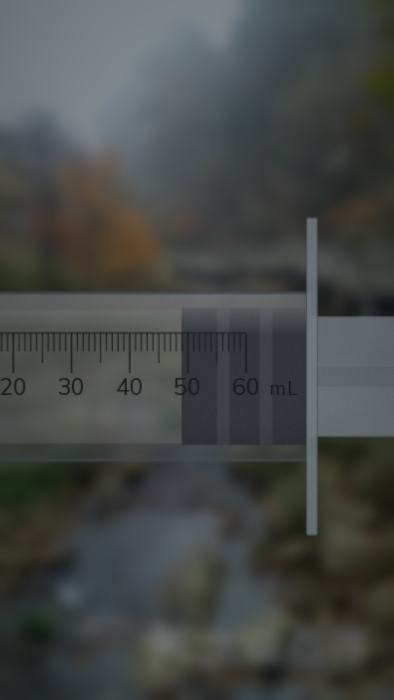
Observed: mL 49
